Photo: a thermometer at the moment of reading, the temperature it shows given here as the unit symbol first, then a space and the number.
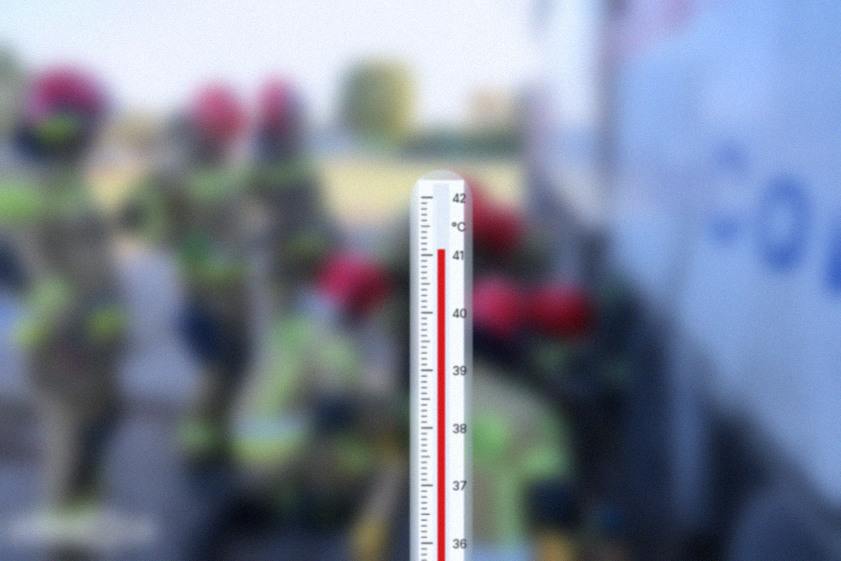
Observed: °C 41.1
